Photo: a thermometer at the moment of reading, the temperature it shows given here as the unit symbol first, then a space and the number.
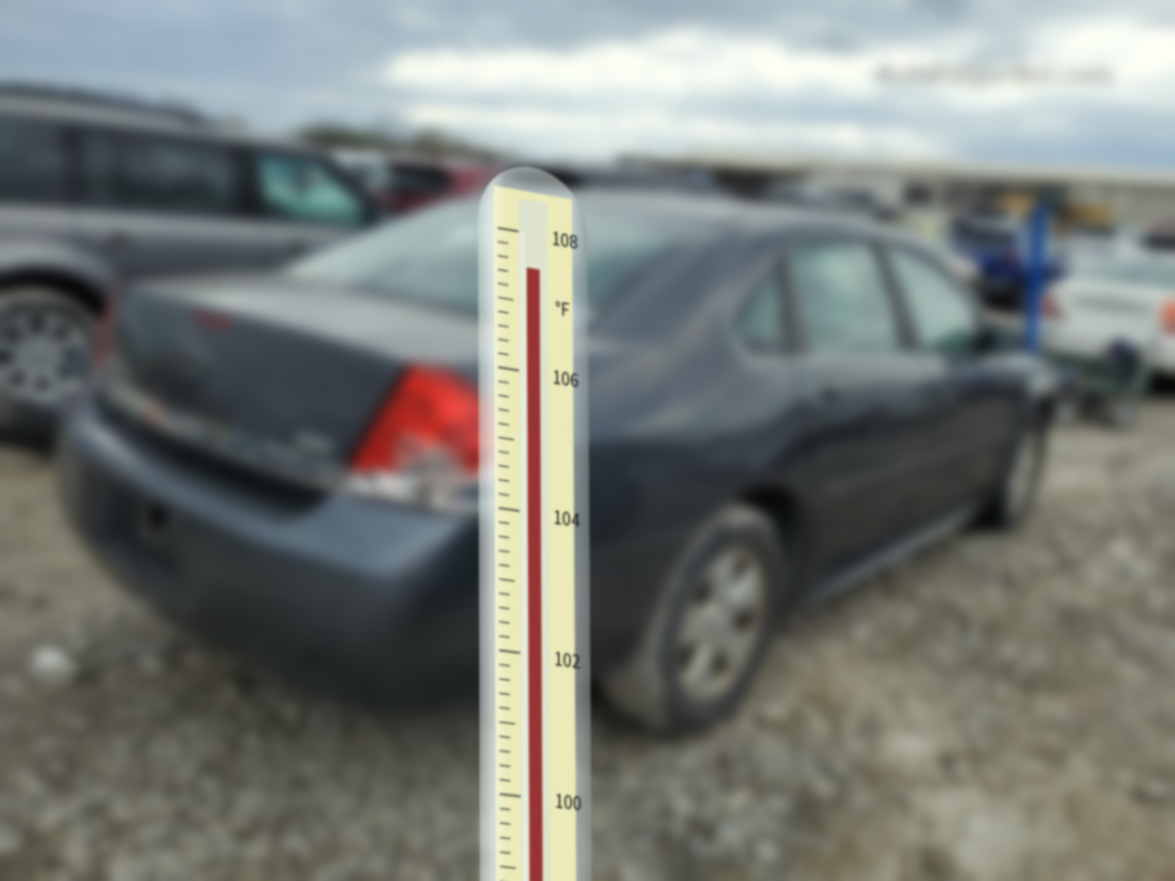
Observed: °F 107.5
